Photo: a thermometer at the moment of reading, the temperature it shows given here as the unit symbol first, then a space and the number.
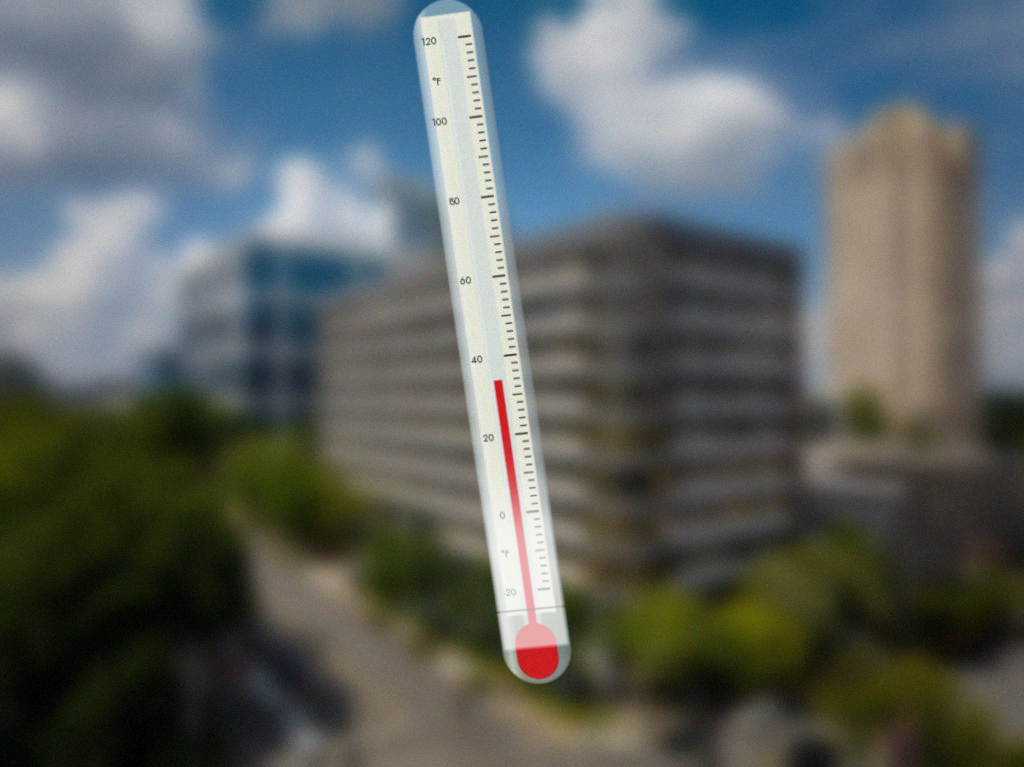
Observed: °F 34
